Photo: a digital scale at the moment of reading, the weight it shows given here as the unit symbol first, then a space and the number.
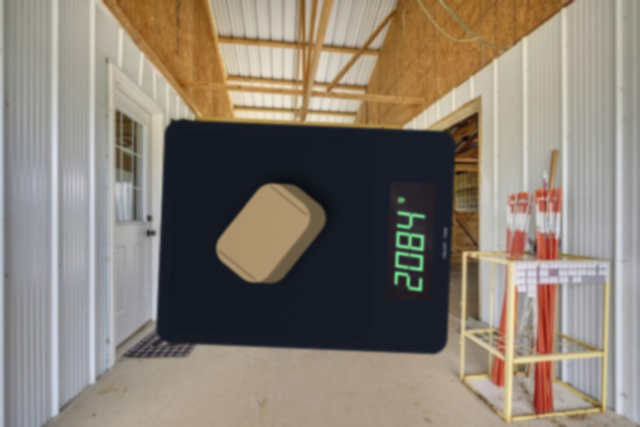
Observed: g 2084
